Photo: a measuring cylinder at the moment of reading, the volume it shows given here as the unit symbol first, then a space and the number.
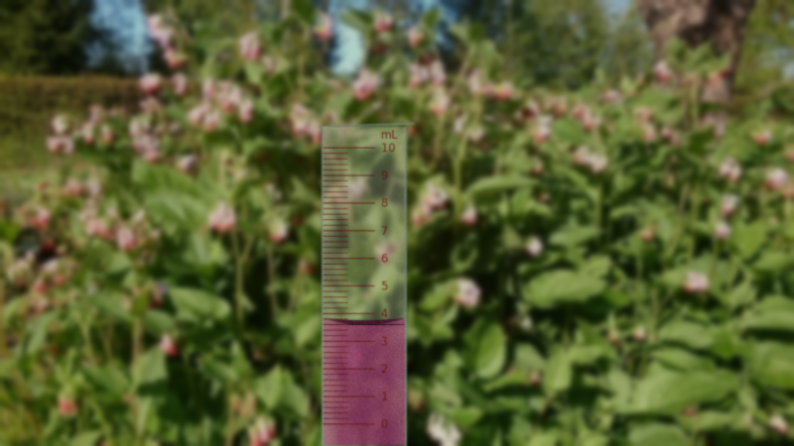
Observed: mL 3.6
